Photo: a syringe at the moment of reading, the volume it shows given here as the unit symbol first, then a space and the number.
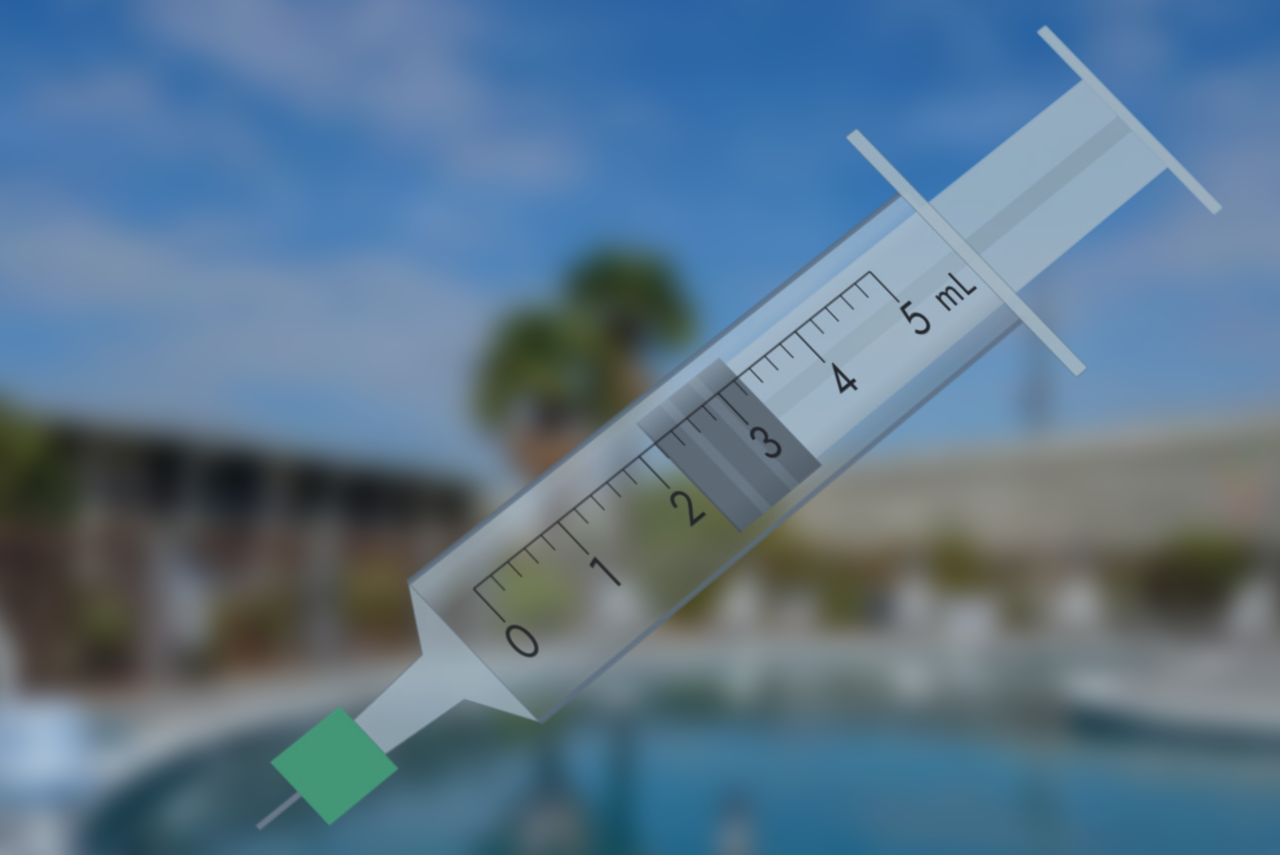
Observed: mL 2.2
